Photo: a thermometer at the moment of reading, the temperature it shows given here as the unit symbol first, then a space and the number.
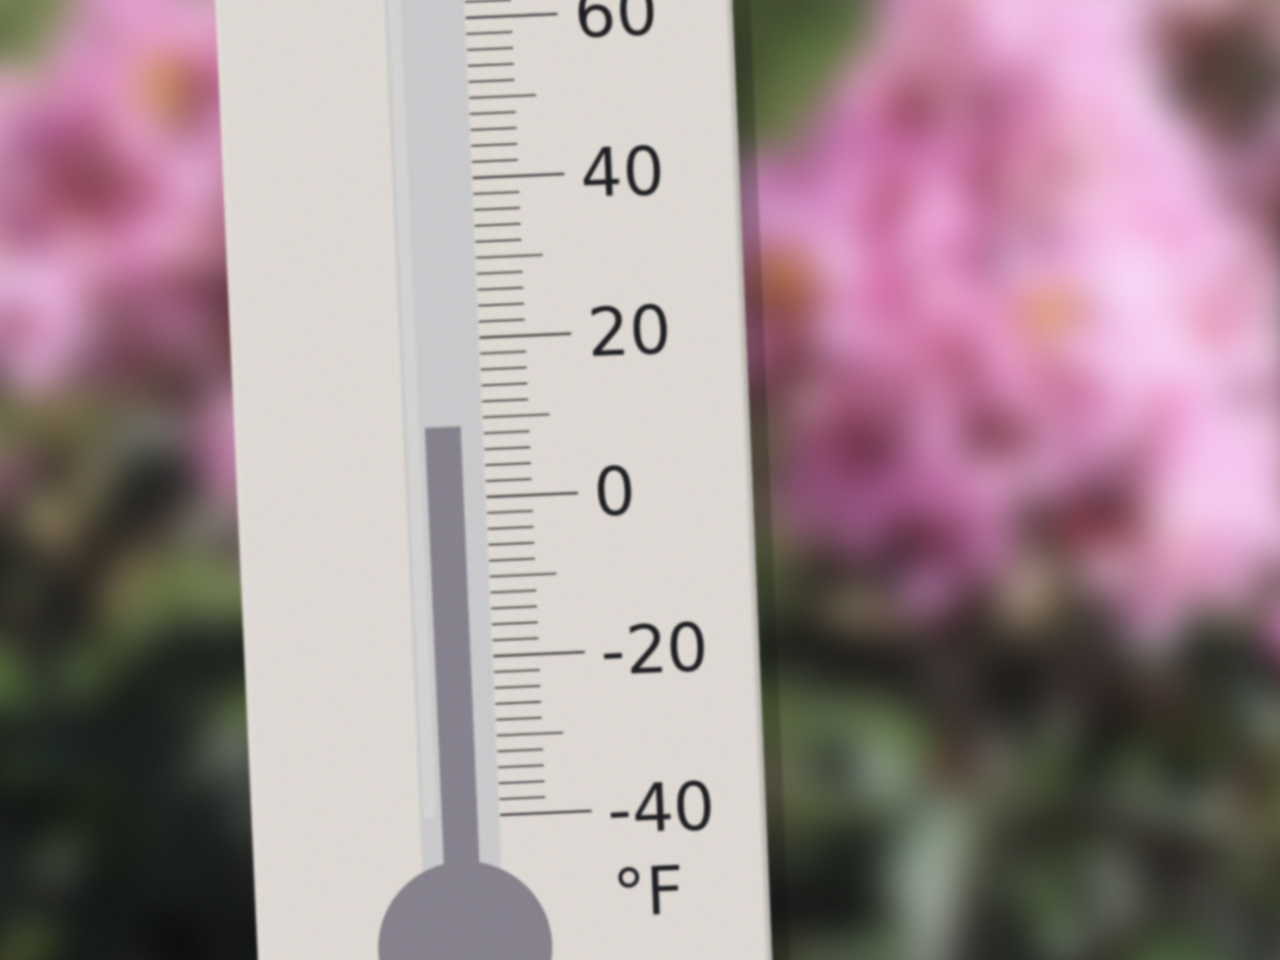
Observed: °F 9
